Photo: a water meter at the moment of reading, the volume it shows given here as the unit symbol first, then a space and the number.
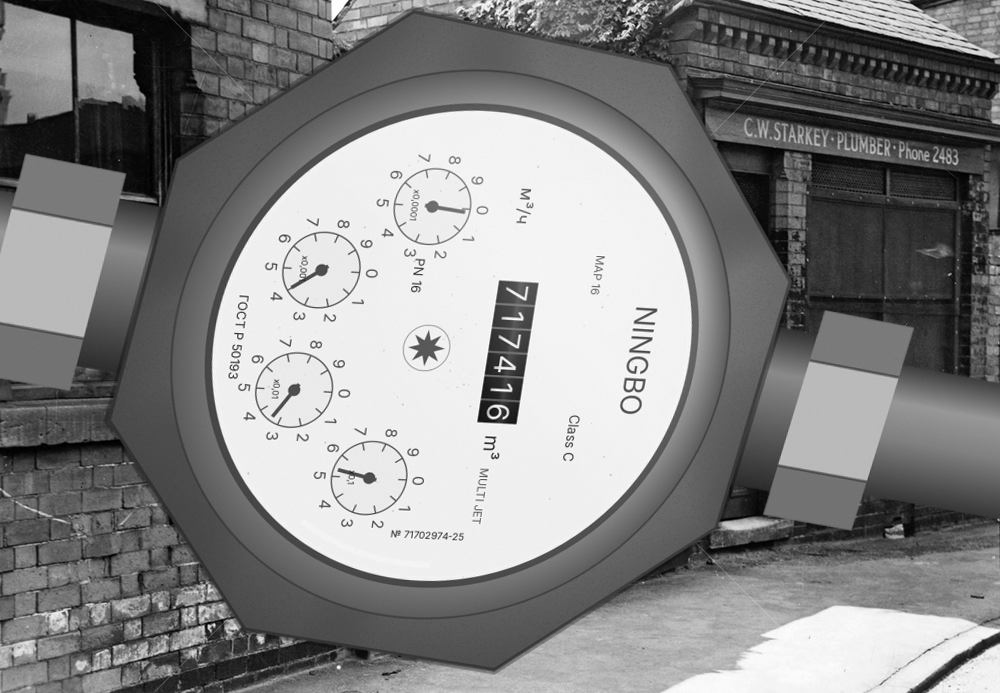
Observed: m³ 717416.5340
